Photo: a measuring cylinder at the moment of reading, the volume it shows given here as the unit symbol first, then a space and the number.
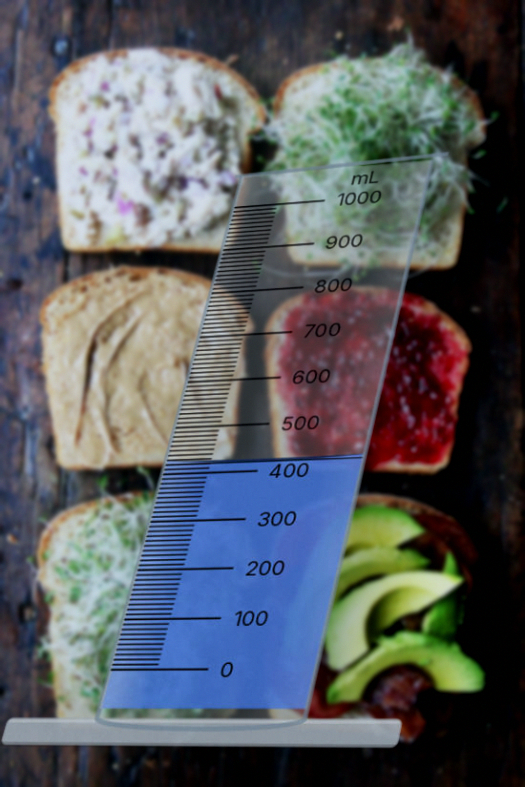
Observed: mL 420
